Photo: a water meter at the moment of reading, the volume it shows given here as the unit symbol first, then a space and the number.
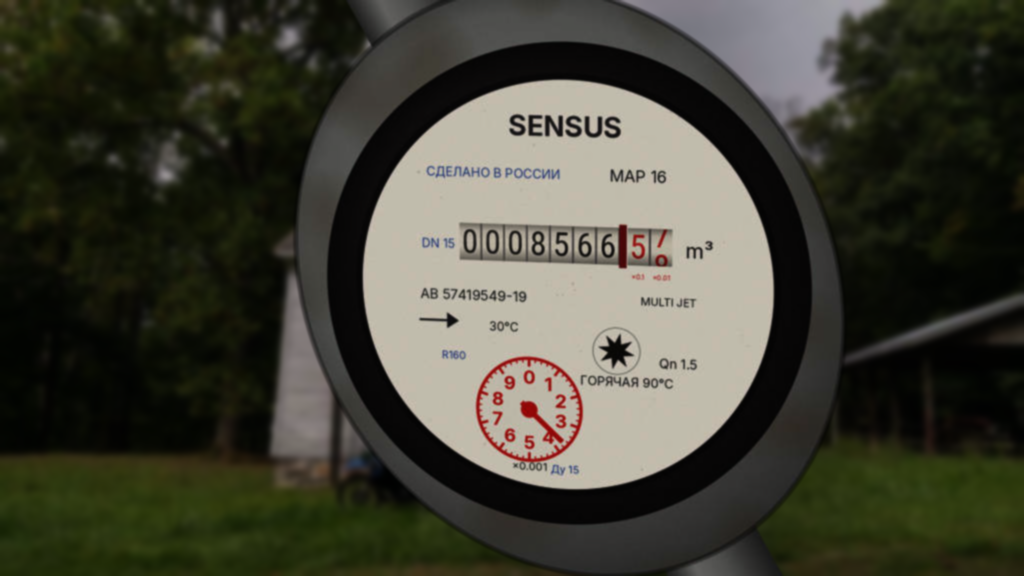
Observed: m³ 8566.573
